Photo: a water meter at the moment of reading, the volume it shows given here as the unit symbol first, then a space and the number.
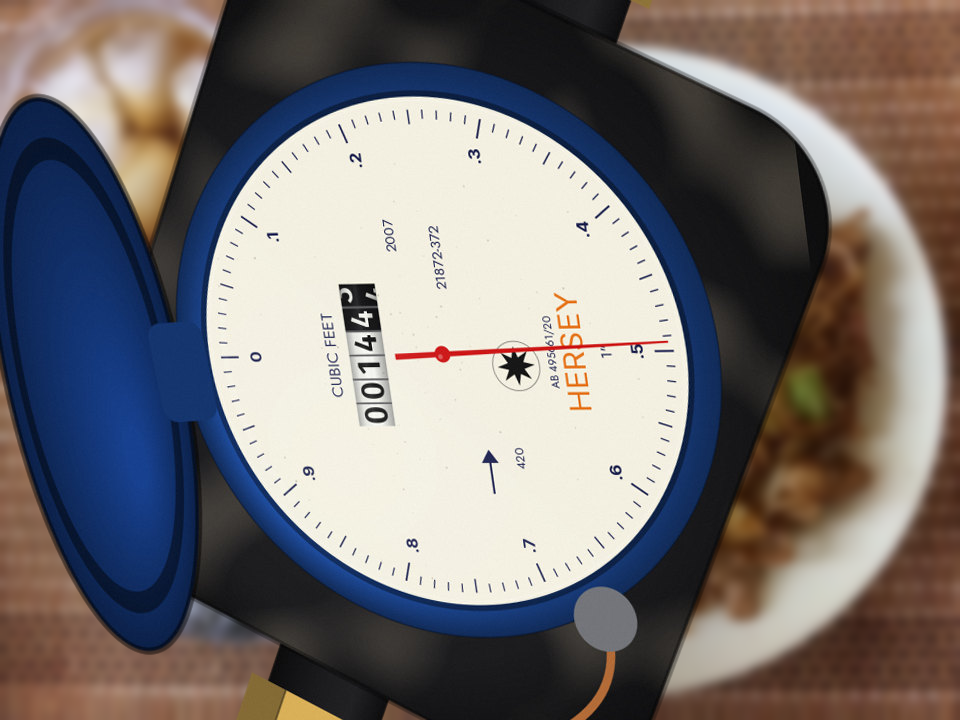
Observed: ft³ 1443.49
